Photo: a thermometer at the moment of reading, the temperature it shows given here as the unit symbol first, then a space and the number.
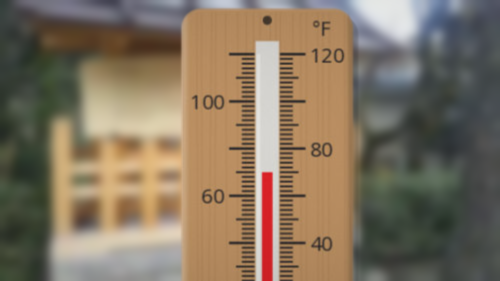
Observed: °F 70
